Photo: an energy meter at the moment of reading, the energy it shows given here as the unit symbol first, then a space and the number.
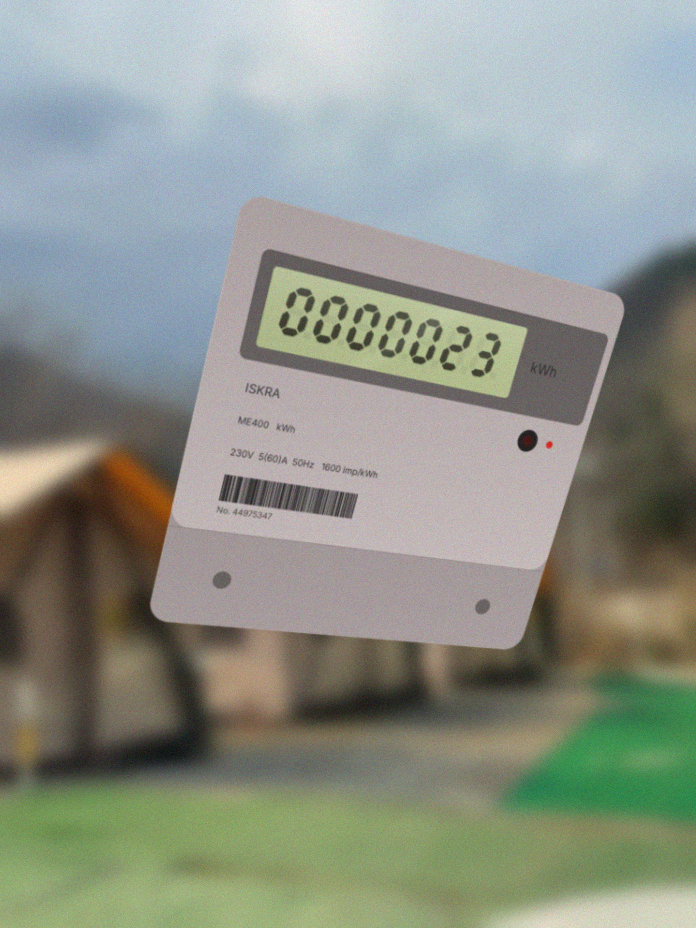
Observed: kWh 23
